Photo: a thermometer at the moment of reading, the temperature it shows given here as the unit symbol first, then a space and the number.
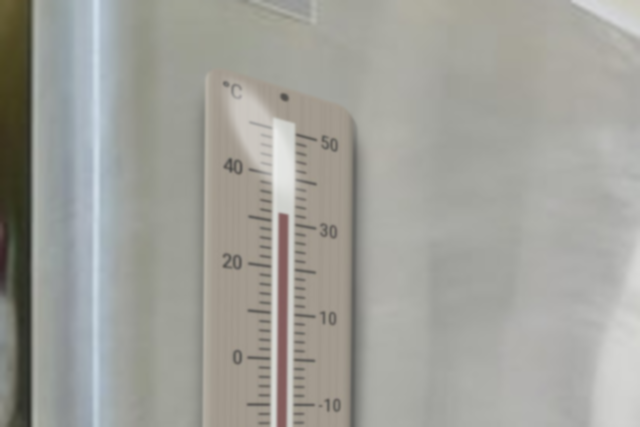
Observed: °C 32
